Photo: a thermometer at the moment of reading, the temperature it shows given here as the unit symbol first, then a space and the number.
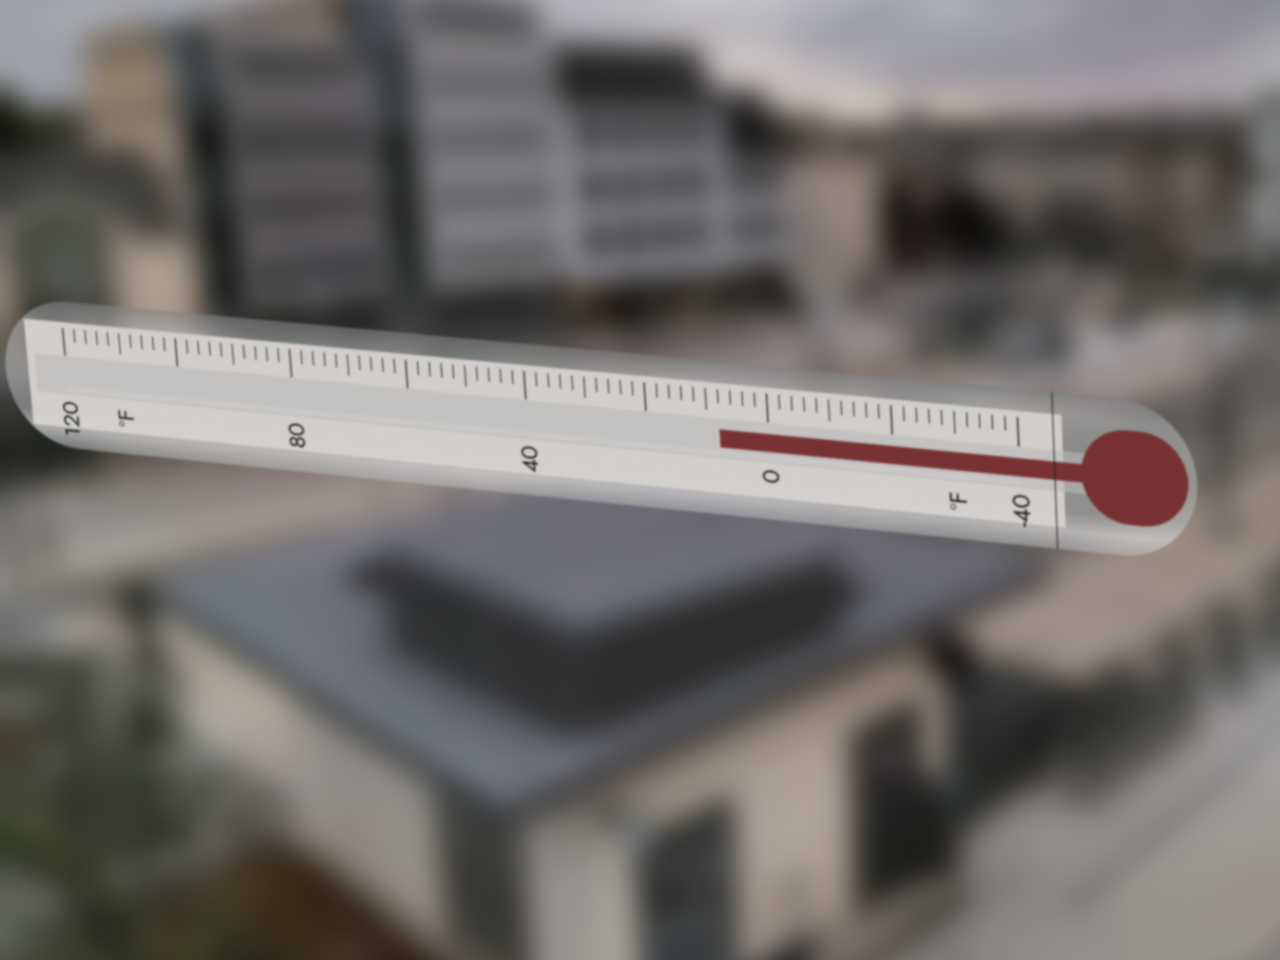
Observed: °F 8
